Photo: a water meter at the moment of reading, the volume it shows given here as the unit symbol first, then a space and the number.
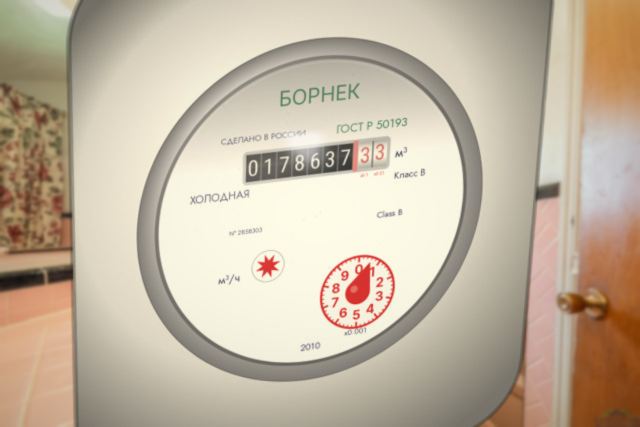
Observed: m³ 178637.330
